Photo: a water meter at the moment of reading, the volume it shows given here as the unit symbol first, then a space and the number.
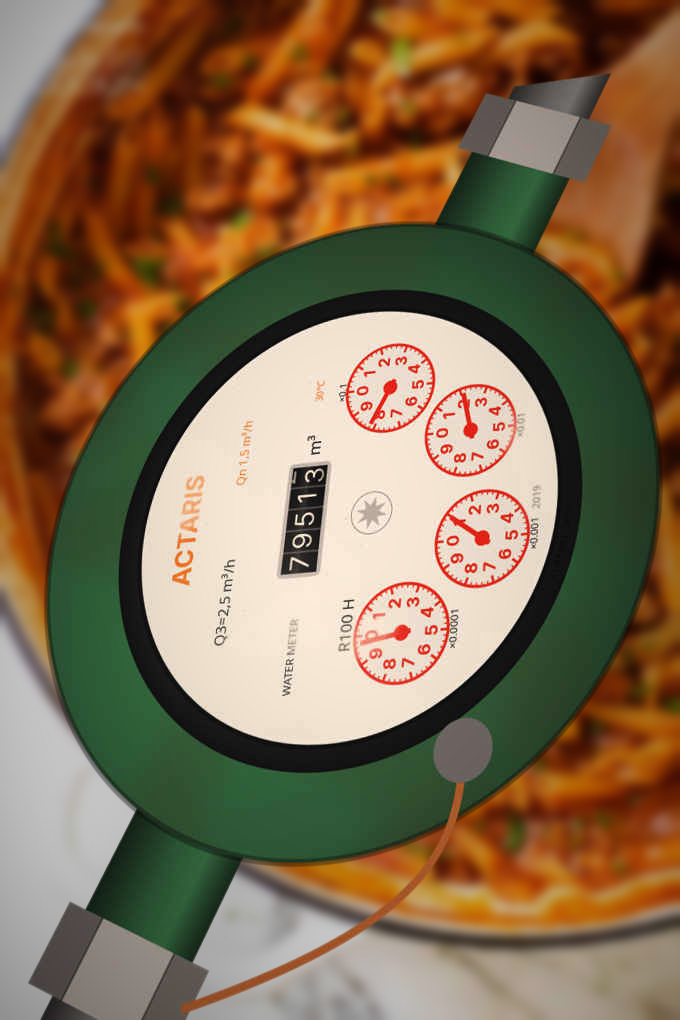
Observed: m³ 79512.8209
